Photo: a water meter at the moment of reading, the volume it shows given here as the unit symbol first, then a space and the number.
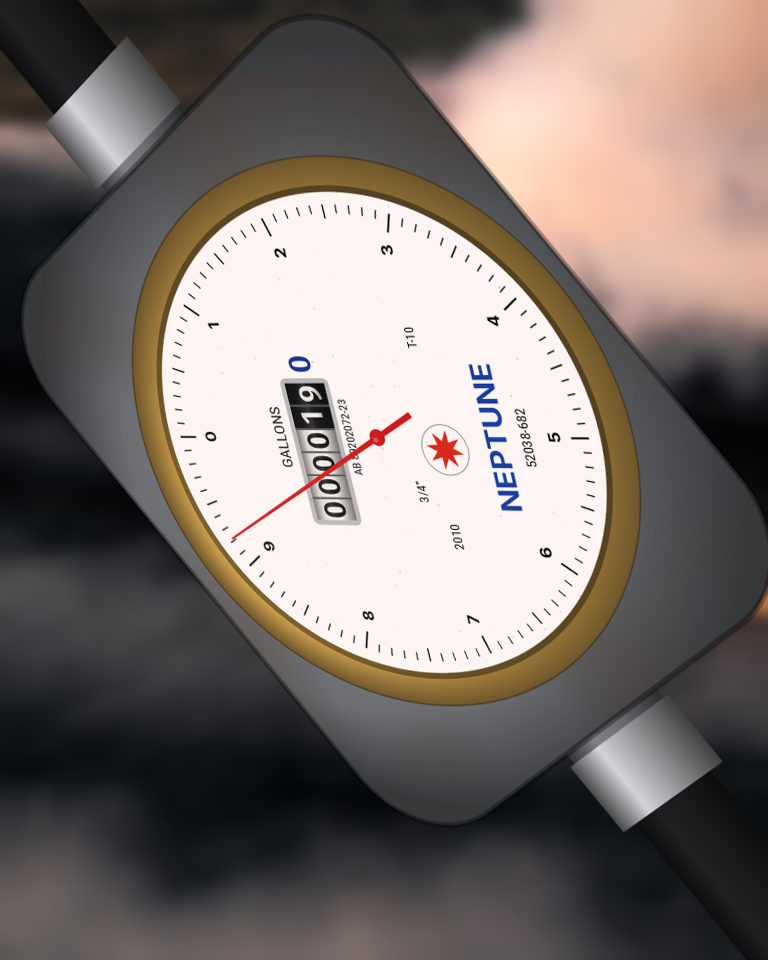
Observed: gal 189.2
